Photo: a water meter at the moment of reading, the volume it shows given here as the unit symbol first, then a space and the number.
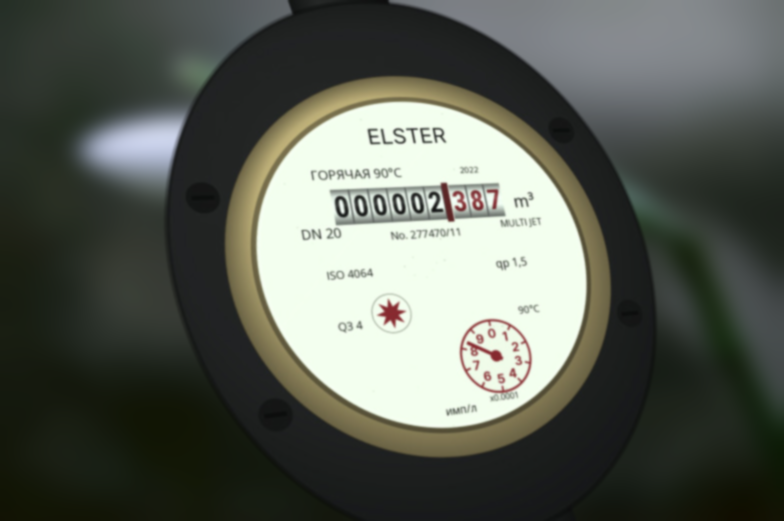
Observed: m³ 2.3878
